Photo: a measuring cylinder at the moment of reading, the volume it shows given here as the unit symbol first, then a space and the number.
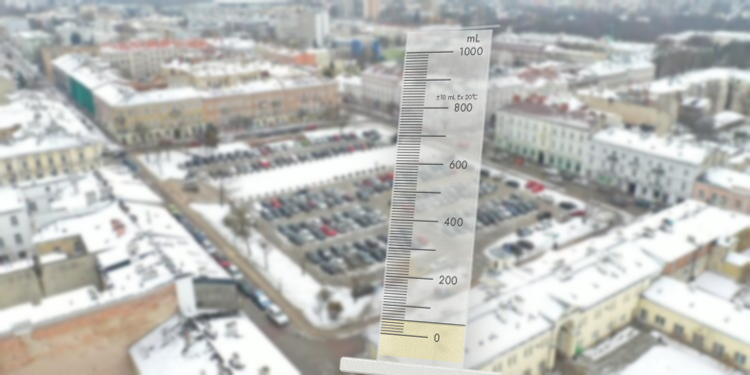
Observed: mL 50
